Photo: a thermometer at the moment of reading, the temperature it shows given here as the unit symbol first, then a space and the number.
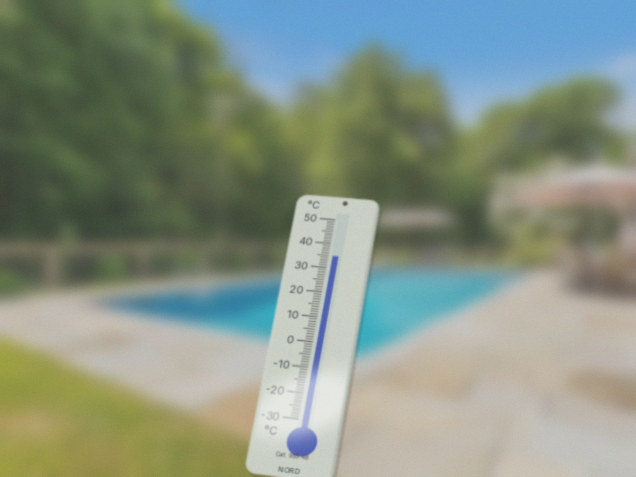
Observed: °C 35
